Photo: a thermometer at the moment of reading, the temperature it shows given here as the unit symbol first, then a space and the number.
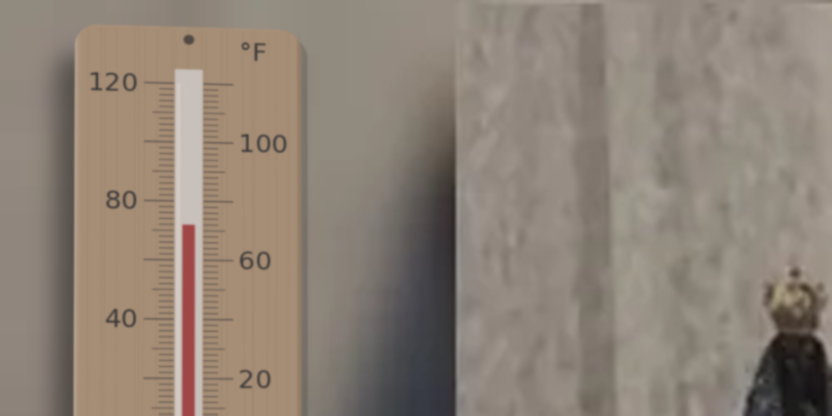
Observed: °F 72
